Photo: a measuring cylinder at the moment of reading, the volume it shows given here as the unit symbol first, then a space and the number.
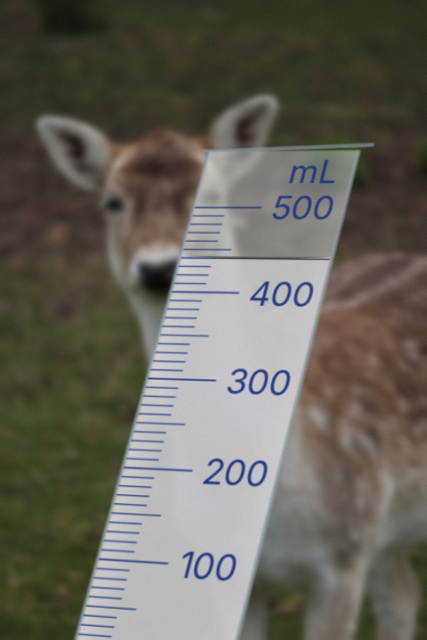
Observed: mL 440
